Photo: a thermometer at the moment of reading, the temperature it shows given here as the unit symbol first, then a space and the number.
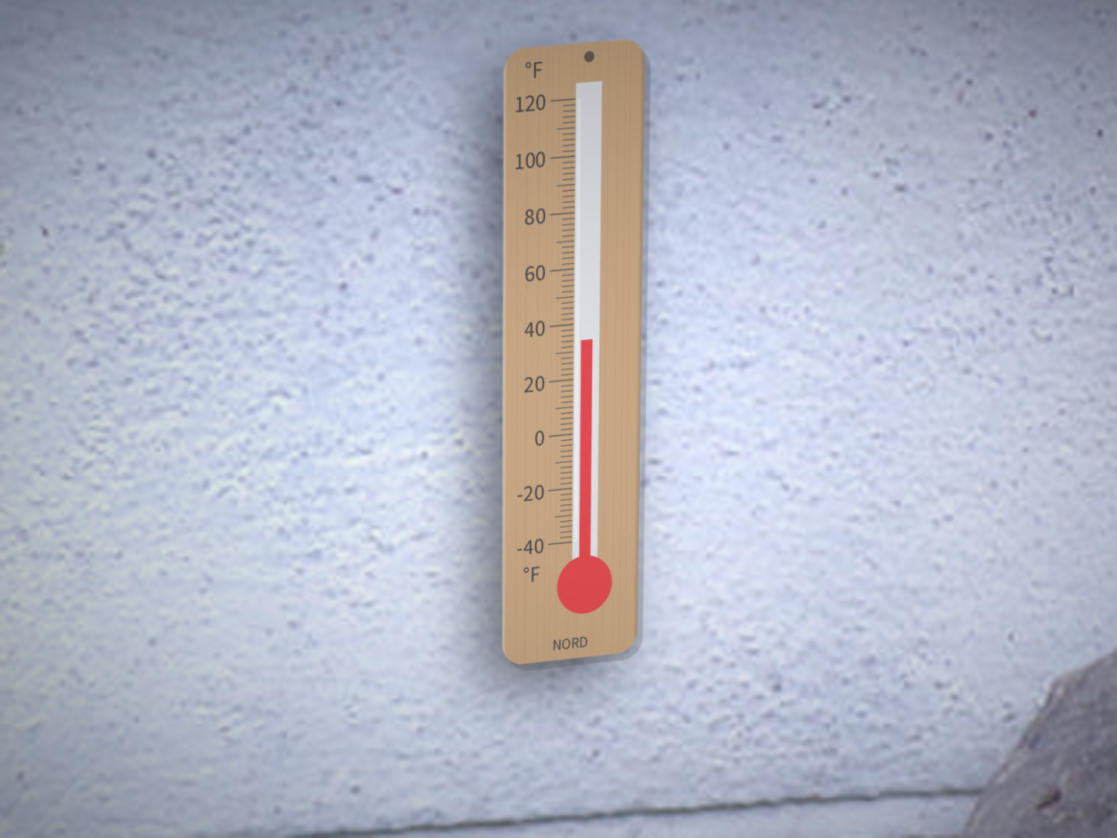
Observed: °F 34
